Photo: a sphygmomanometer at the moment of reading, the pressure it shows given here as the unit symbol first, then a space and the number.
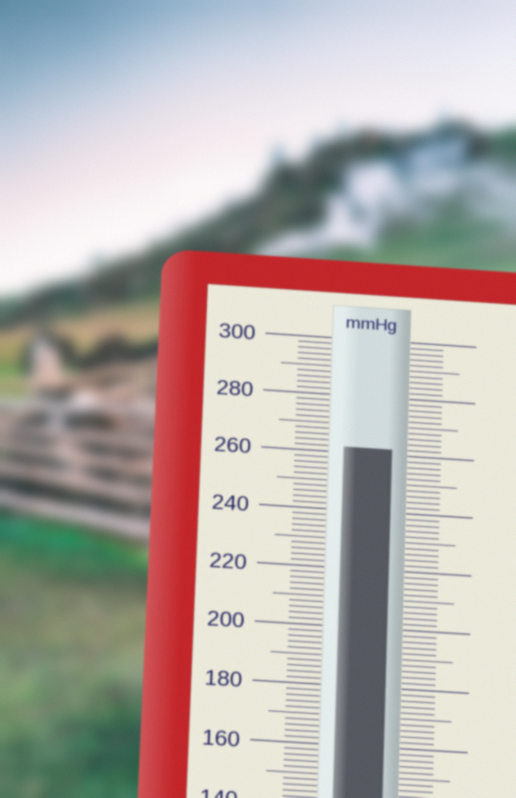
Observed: mmHg 262
